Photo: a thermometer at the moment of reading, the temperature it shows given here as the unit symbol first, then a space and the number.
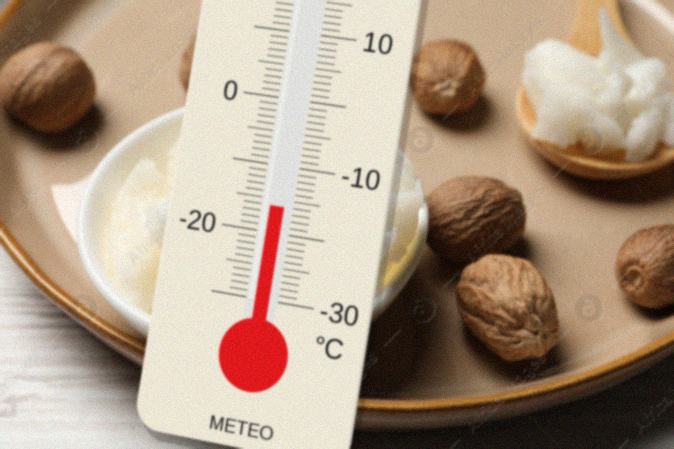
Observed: °C -16
